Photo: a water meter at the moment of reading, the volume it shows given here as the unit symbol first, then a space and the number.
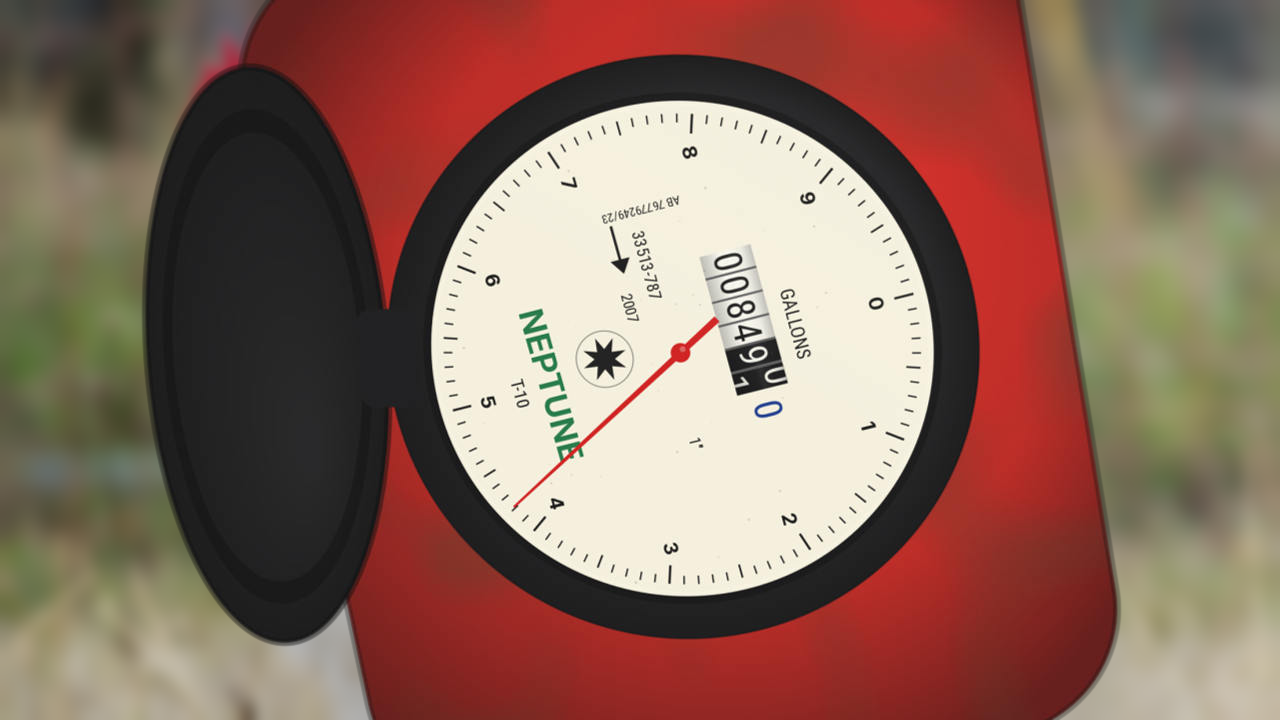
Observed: gal 84904.2
